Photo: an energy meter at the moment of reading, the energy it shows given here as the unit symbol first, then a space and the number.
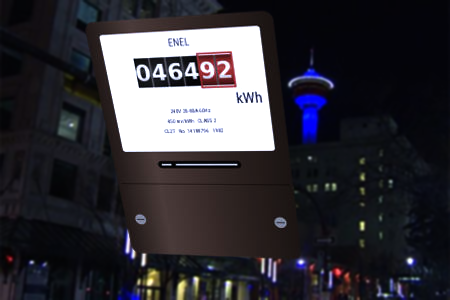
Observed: kWh 464.92
